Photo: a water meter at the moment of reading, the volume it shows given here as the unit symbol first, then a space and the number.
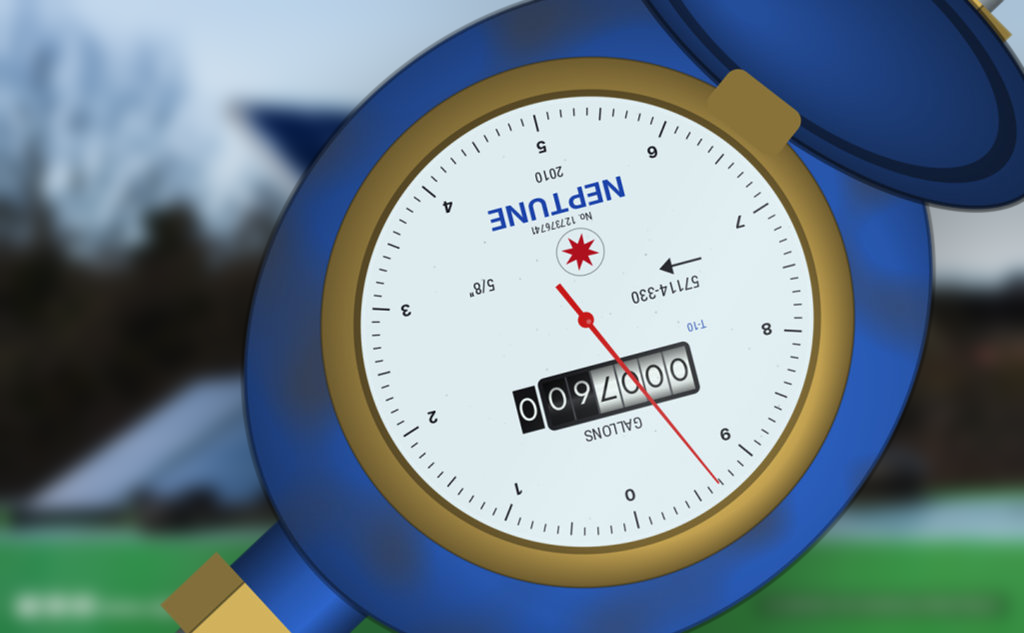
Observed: gal 7599.3
